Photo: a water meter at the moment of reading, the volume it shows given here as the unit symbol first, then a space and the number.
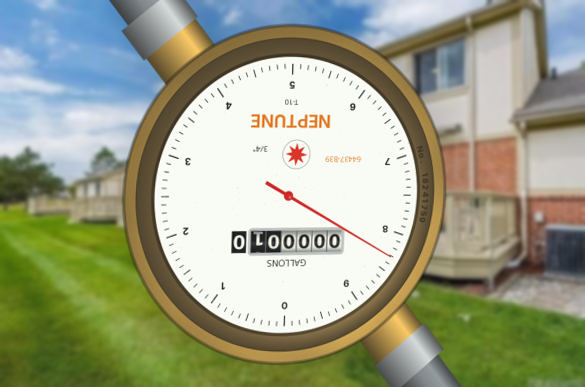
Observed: gal 8.3
